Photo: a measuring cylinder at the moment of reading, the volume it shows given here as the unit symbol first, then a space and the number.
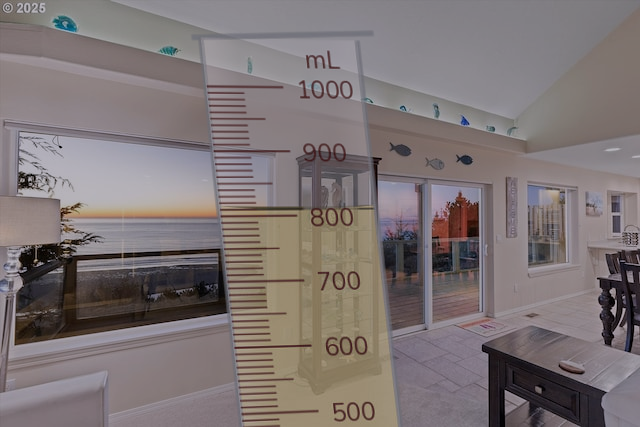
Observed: mL 810
